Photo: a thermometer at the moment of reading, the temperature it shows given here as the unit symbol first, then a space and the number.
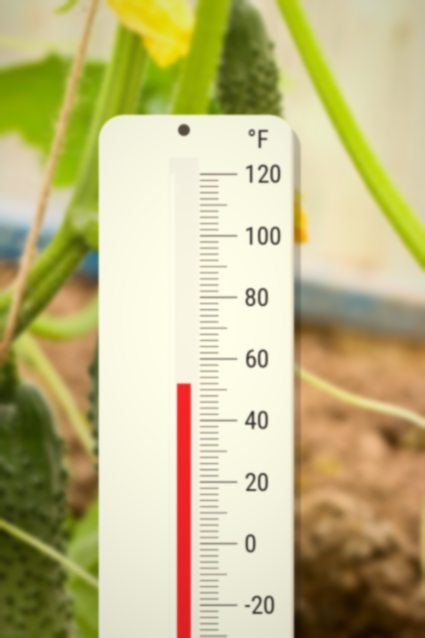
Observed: °F 52
